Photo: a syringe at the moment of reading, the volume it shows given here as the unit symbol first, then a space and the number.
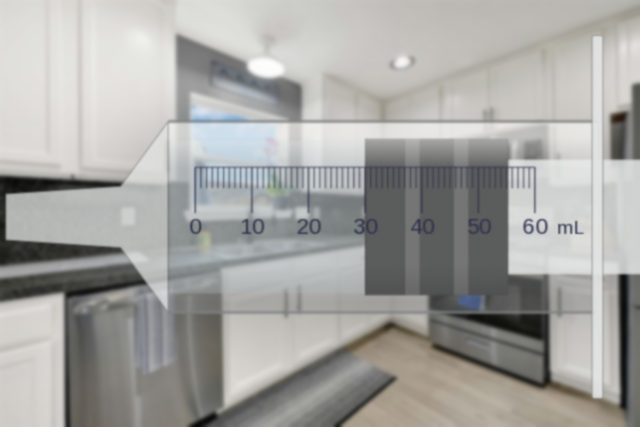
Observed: mL 30
